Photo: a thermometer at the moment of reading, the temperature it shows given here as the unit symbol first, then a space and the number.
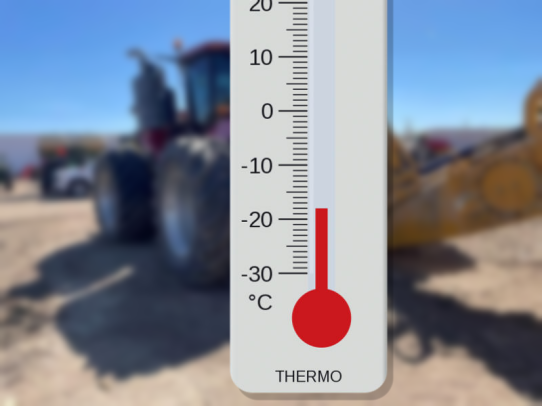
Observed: °C -18
